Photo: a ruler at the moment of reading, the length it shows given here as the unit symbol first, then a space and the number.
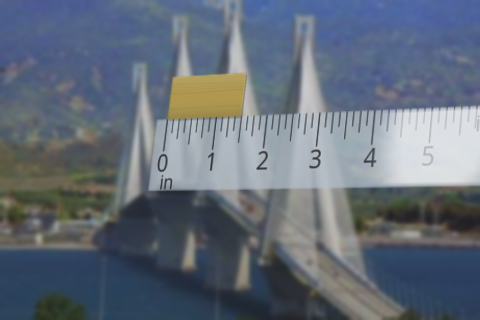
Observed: in 1.5
